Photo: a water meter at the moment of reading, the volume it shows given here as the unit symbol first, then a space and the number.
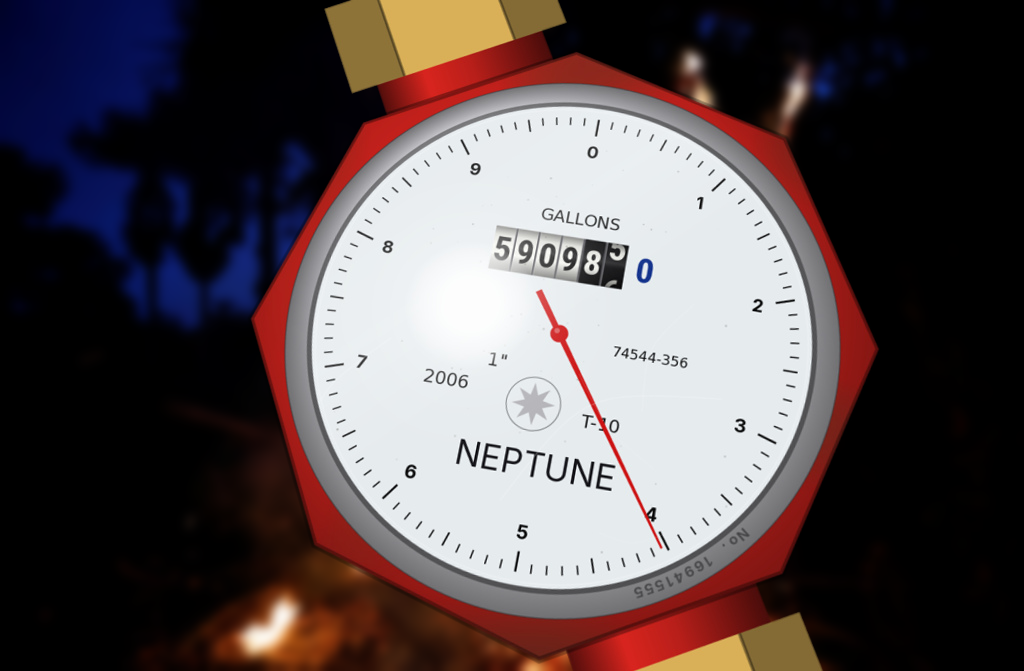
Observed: gal 5909854.0
